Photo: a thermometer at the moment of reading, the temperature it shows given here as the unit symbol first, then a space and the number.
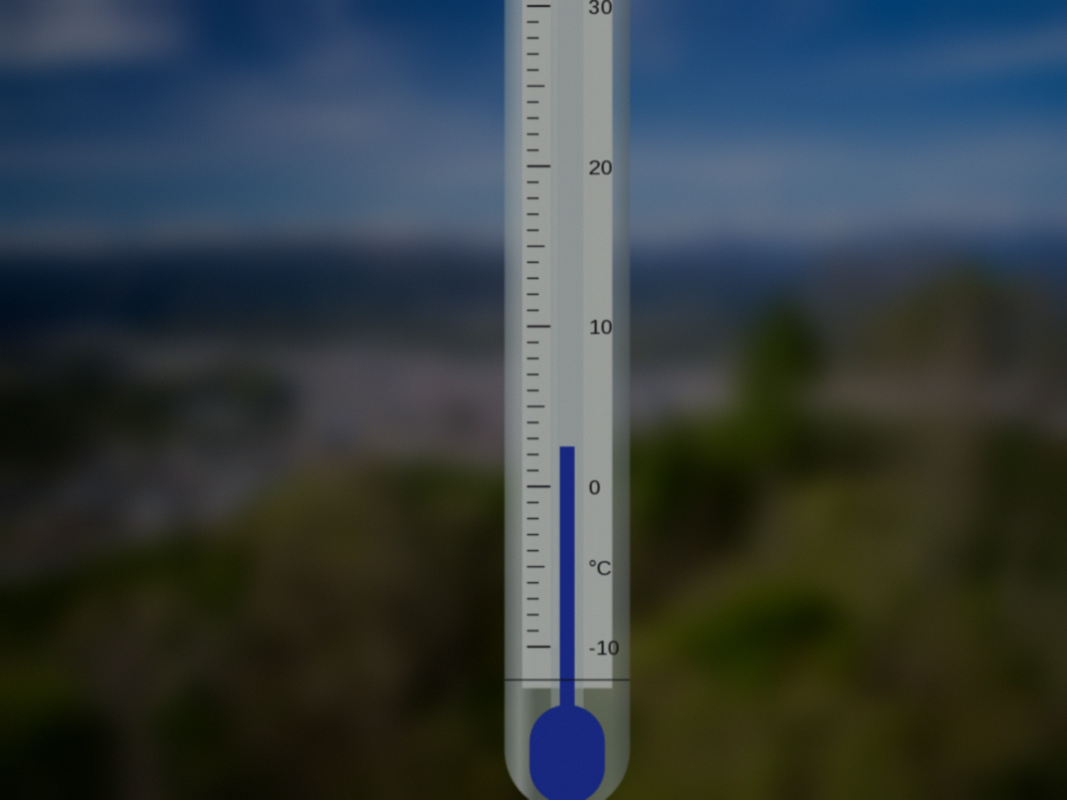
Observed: °C 2.5
